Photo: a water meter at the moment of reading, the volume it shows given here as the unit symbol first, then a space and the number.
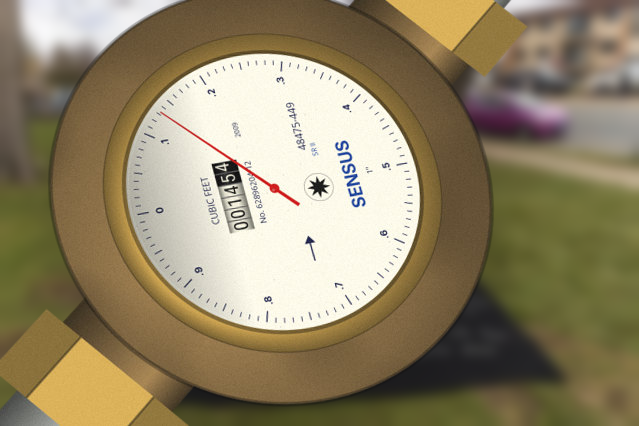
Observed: ft³ 1454.13
